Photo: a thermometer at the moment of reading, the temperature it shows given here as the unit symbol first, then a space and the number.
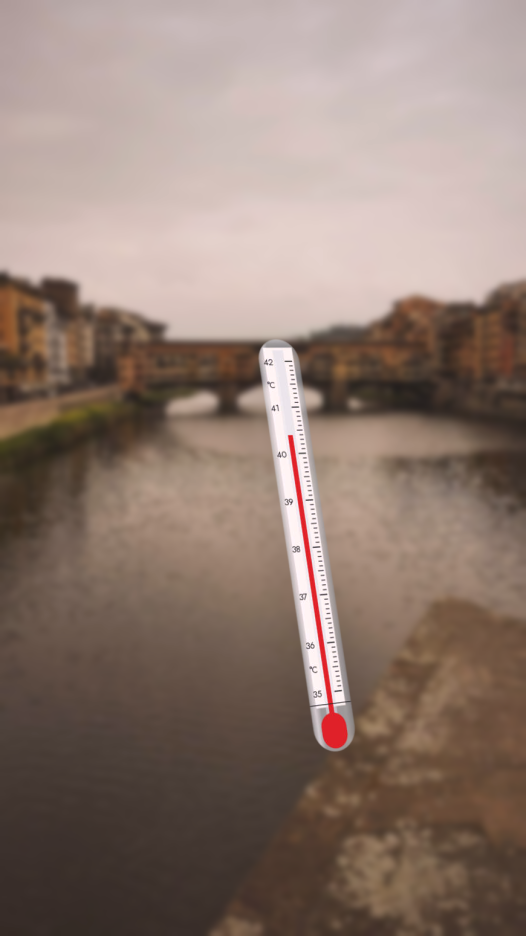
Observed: °C 40.4
